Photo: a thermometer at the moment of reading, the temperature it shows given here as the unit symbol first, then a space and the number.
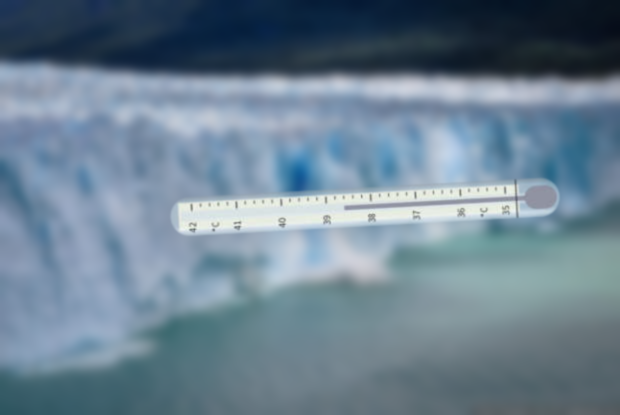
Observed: °C 38.6
